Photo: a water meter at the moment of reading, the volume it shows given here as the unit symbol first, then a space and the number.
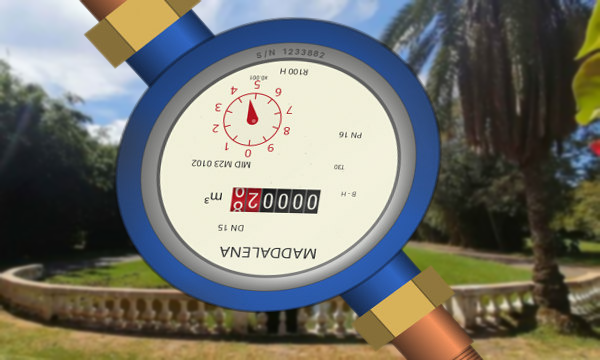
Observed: m³ 0.284
